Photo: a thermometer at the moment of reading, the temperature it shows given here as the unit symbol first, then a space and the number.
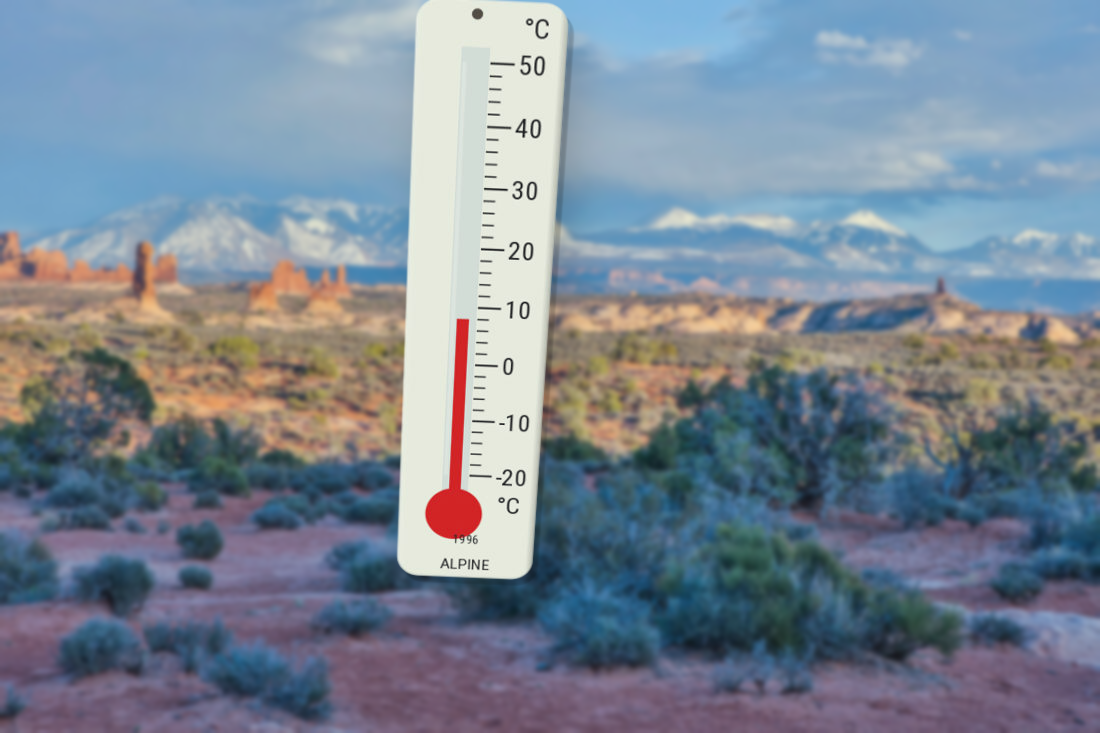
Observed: °C 8
